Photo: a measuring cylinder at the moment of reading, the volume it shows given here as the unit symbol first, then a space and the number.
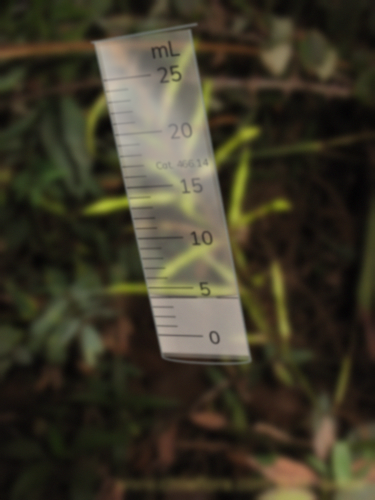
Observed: mL 4
